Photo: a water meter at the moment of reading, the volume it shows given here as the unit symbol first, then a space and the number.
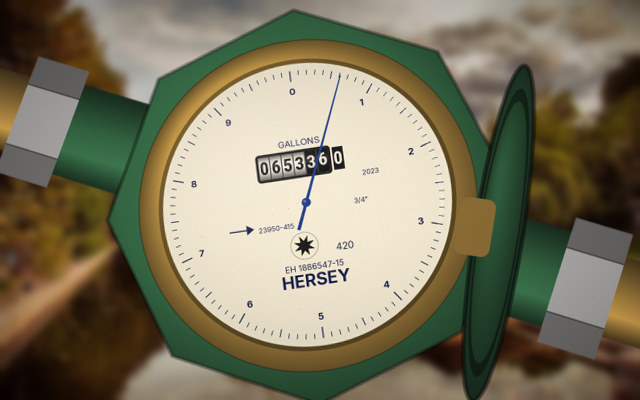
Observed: gal 653360.6
